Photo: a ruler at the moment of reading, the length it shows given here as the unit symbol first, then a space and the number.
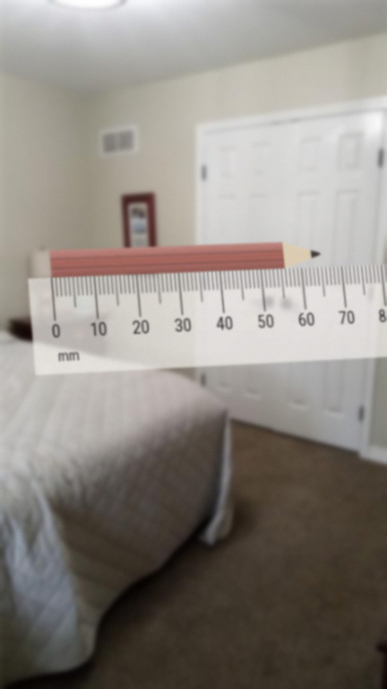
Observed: mm 65
